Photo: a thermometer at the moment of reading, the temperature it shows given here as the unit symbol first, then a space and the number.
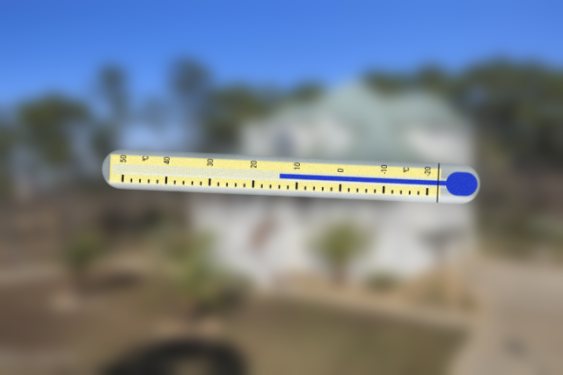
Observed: °C 14
